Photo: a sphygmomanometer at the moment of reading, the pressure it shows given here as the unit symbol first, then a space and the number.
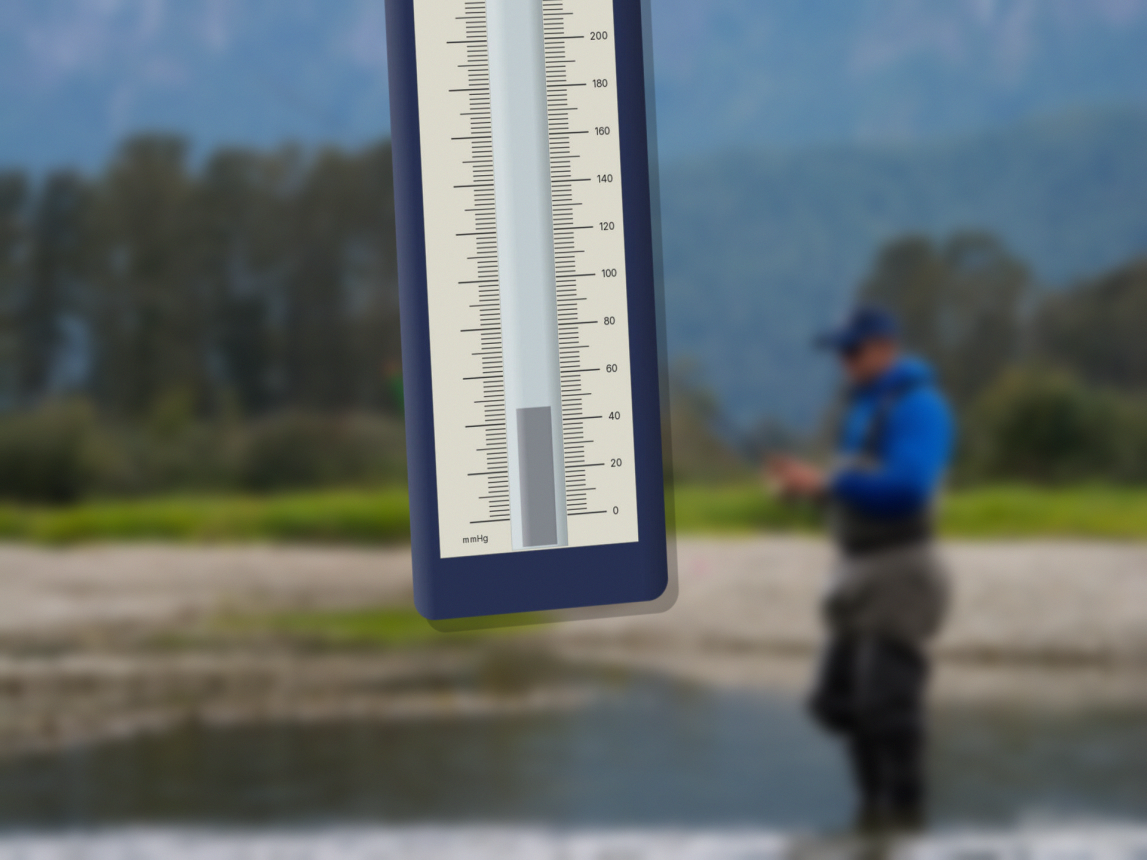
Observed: mmHg 46
